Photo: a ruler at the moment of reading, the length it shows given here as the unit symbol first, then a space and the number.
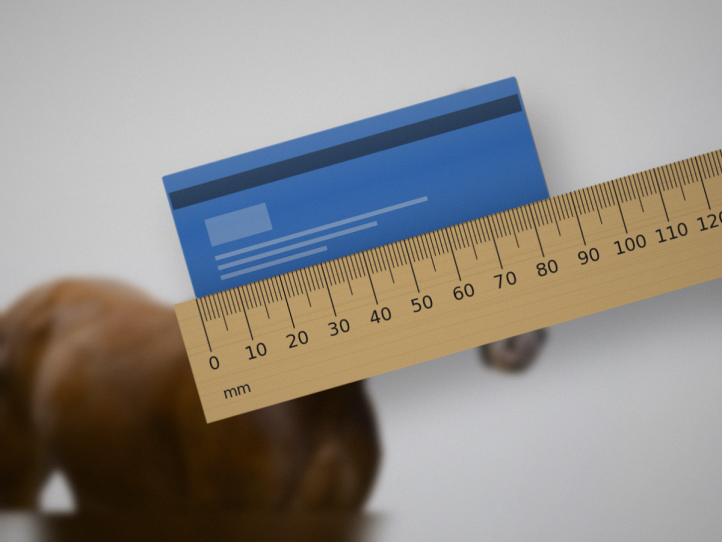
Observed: mm 85
